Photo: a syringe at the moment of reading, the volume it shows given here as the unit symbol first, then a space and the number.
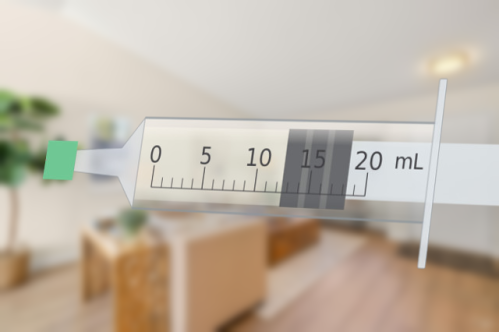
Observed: mL 12.5
